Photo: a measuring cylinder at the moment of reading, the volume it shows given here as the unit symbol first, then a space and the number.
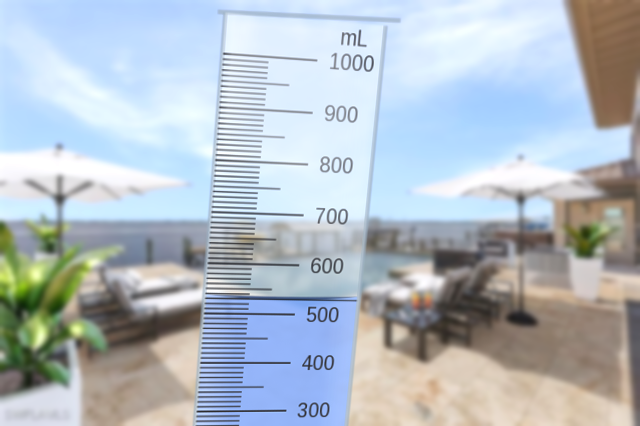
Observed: mL 530
